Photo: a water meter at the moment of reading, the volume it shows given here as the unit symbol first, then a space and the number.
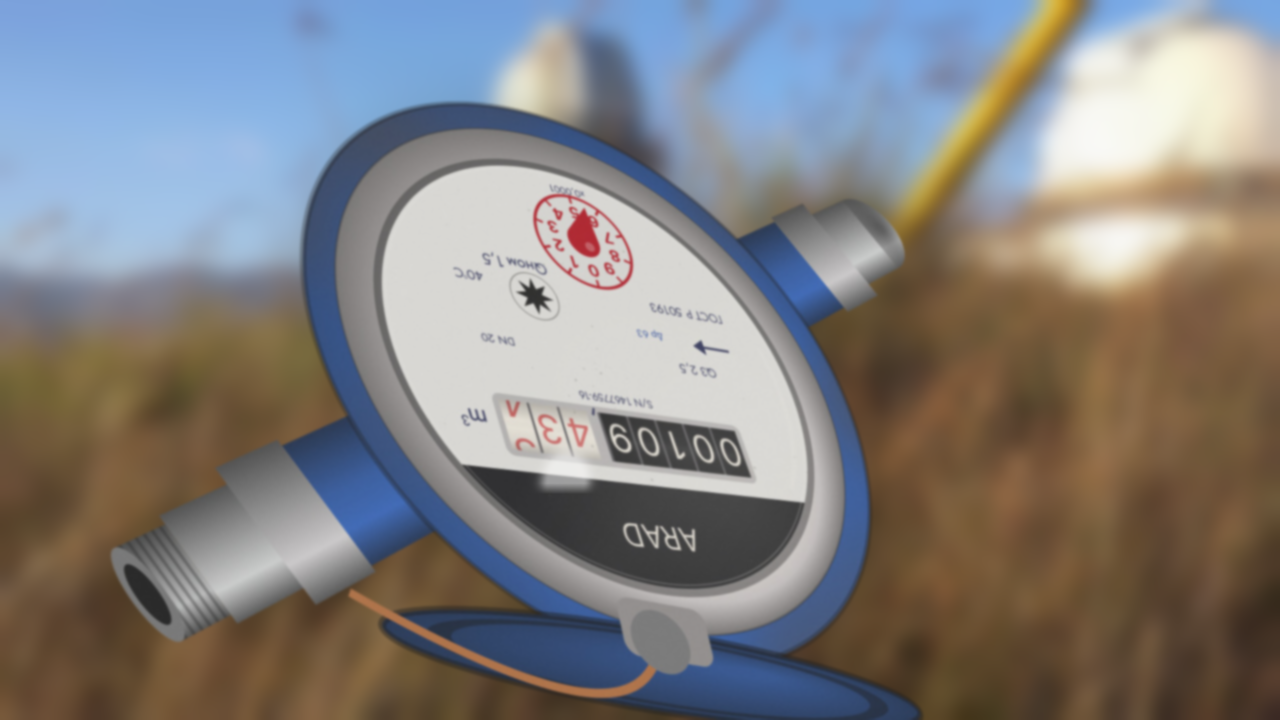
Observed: m³ 109.4335
